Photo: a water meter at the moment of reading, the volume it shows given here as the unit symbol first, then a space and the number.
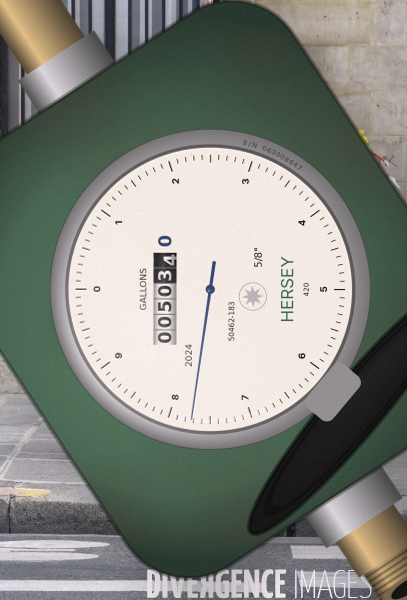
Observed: gal 50337.7
